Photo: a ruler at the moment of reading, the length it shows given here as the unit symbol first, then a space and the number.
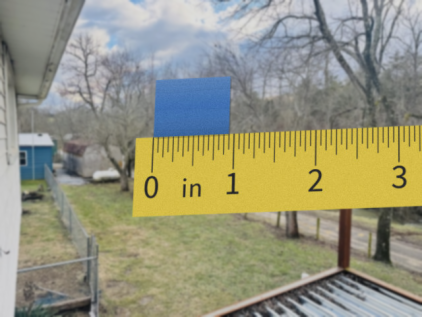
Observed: in 0.9375
